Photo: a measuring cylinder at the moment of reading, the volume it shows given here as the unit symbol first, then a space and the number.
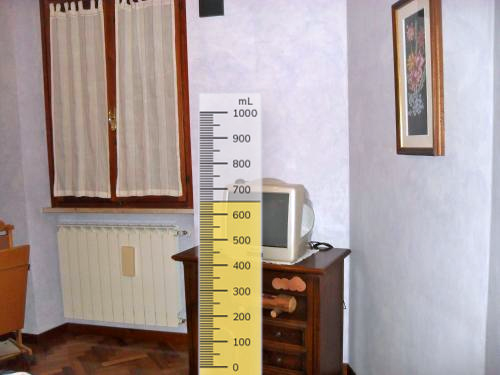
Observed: mL 650
